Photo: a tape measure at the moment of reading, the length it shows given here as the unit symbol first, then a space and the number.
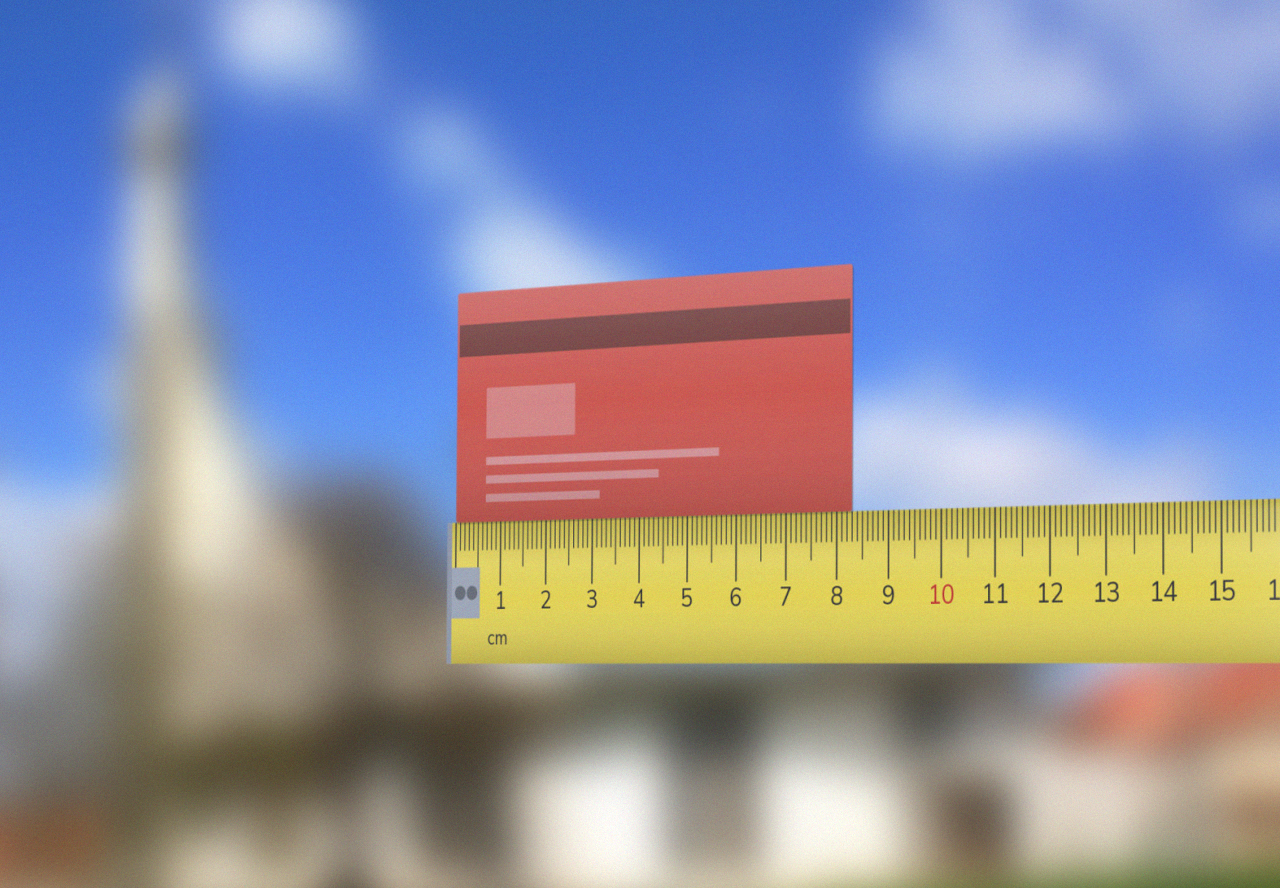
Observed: cm 8.3
